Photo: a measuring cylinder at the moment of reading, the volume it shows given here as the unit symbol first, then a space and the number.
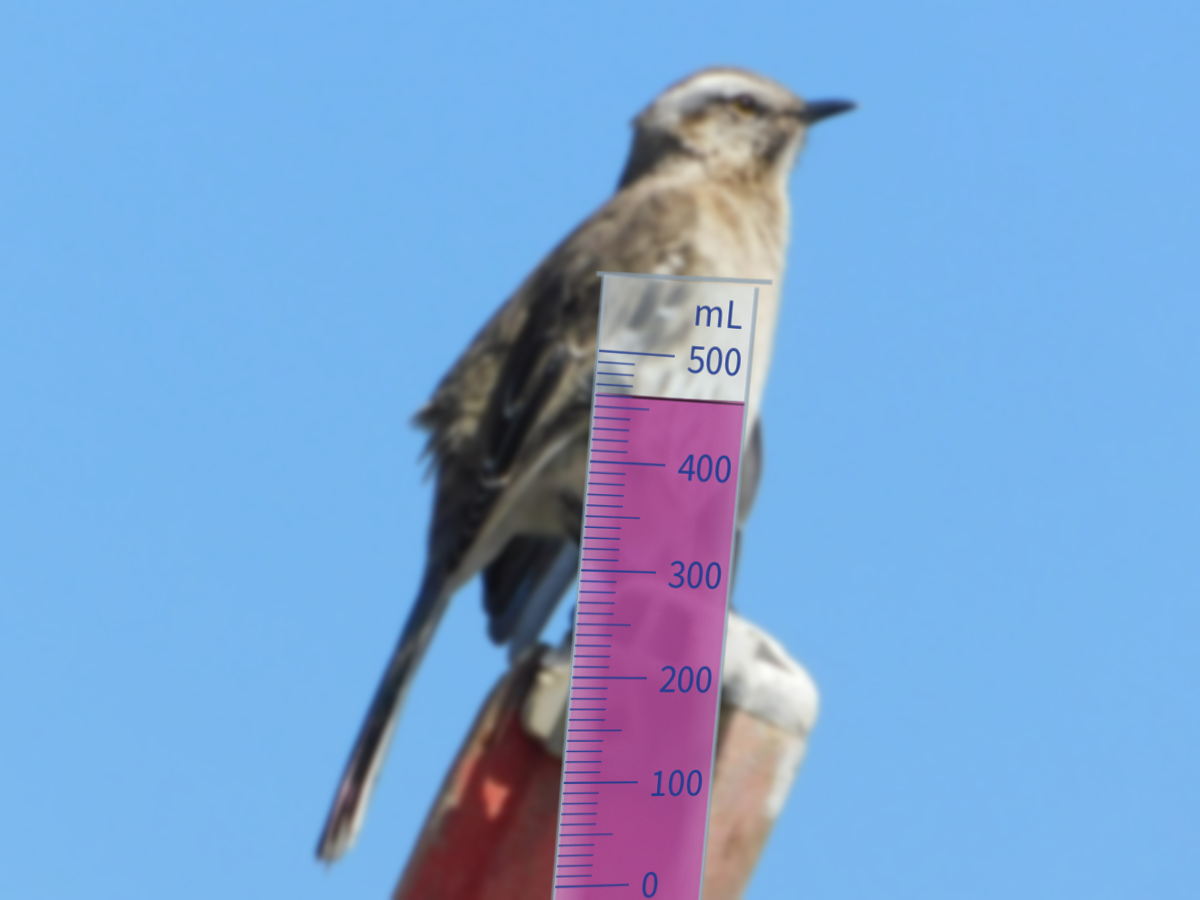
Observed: mL 460
